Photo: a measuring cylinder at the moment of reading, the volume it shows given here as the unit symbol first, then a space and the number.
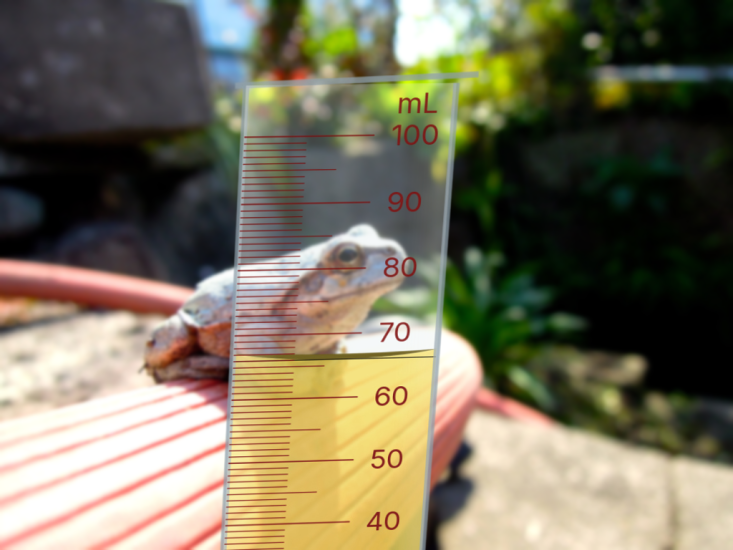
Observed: mL 66
